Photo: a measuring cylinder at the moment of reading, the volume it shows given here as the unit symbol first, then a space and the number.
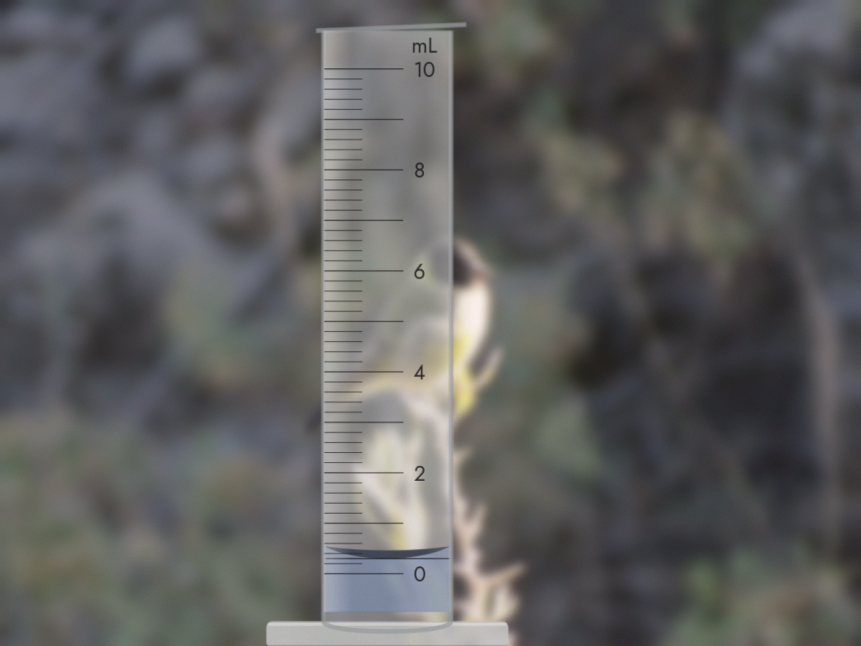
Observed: mL 0.3
